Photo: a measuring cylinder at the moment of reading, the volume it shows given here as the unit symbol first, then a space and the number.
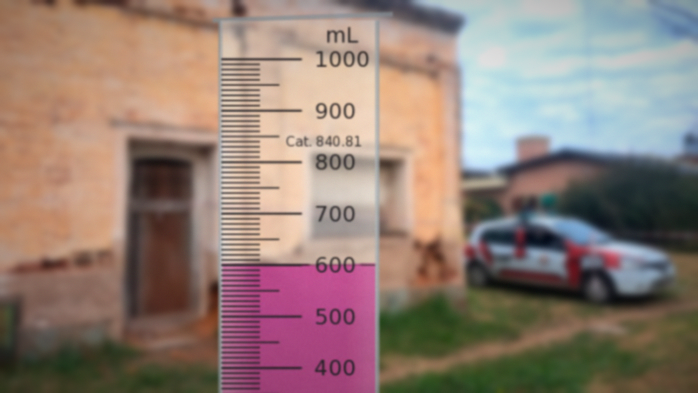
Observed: mL 600
